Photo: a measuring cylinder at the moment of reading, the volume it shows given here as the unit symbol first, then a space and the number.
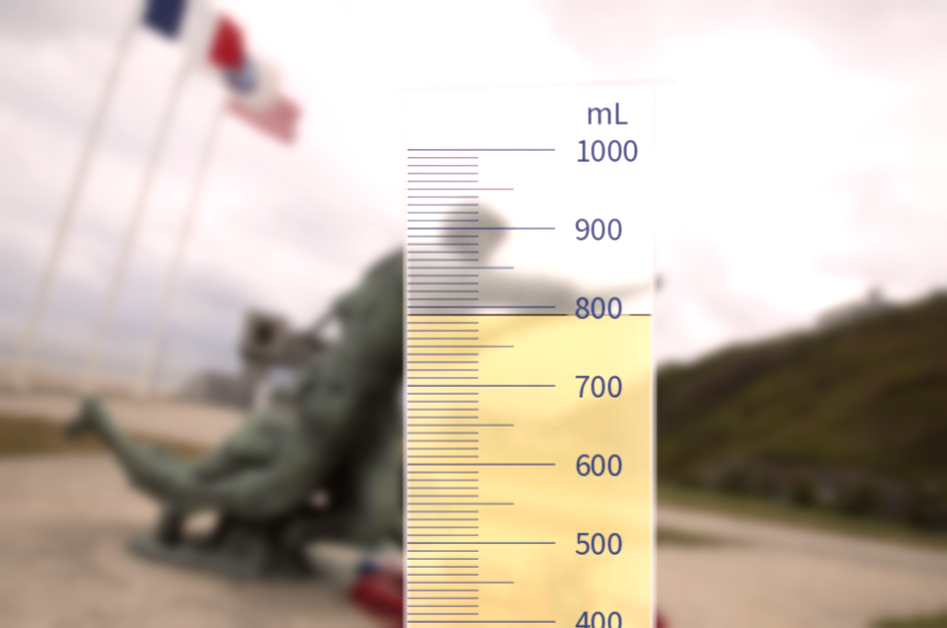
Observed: mL 790
